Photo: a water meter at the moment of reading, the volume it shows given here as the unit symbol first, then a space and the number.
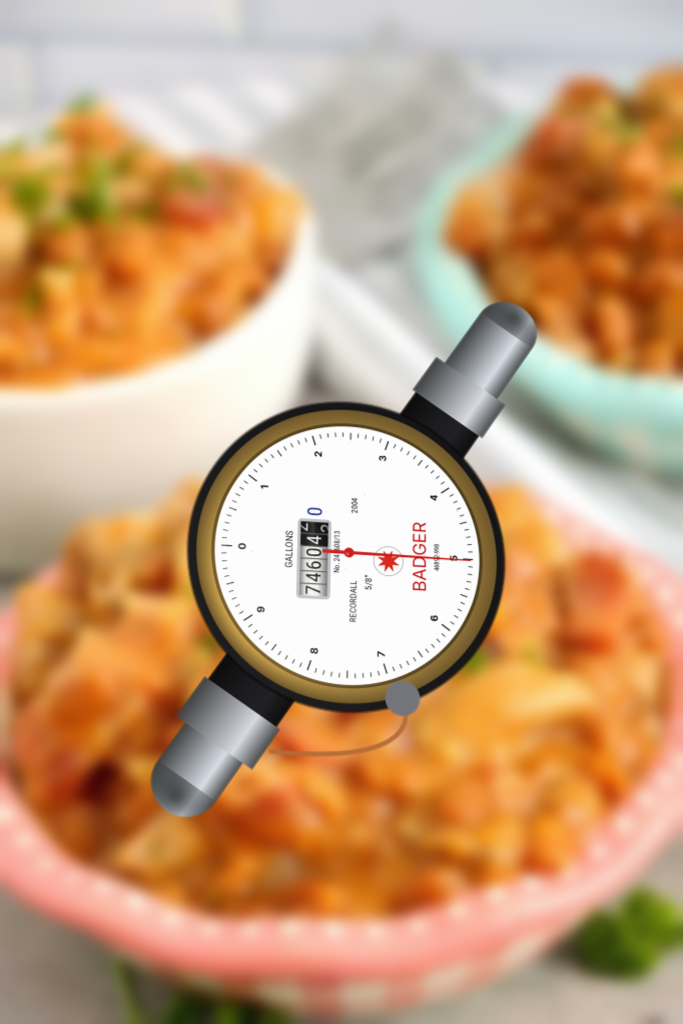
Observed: gal 7460425.0
